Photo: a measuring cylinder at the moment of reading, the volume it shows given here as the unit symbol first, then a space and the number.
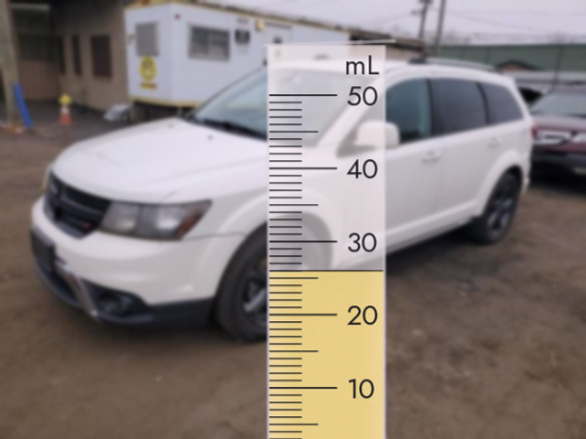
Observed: mL 26
